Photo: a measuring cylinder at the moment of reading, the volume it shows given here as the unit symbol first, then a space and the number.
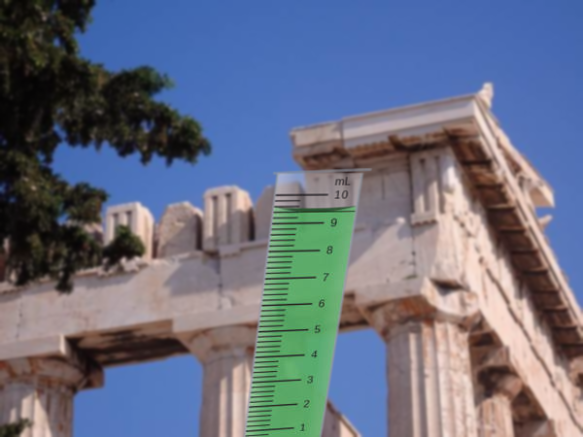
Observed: mL 9.4
